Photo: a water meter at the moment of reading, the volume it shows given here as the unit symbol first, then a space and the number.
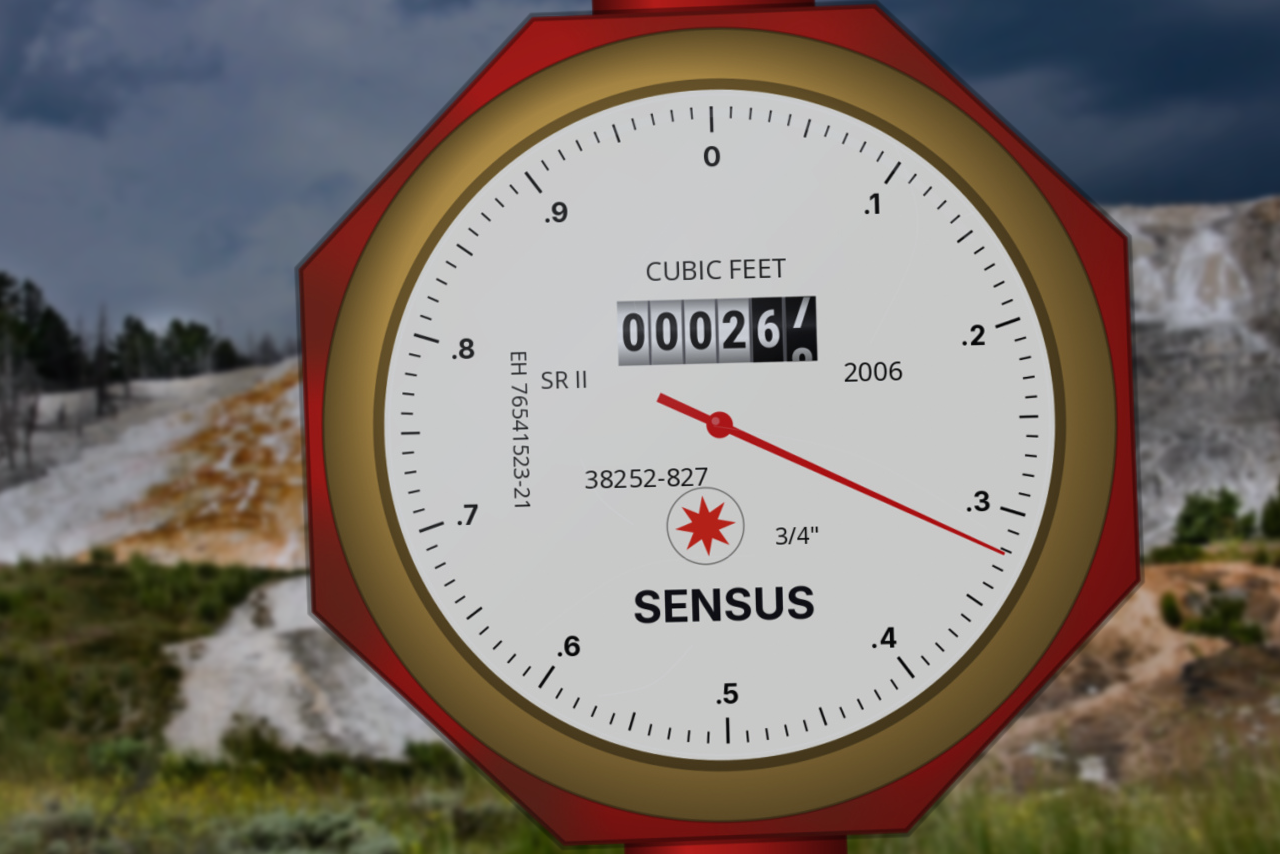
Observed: ft³ 267.32
